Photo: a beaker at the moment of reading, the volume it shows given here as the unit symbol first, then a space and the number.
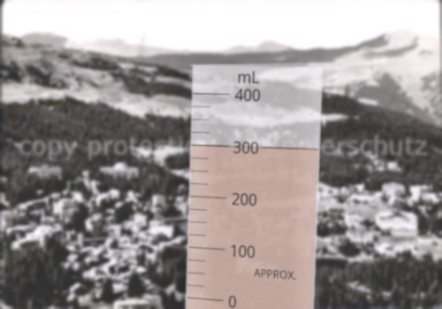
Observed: mL 300
